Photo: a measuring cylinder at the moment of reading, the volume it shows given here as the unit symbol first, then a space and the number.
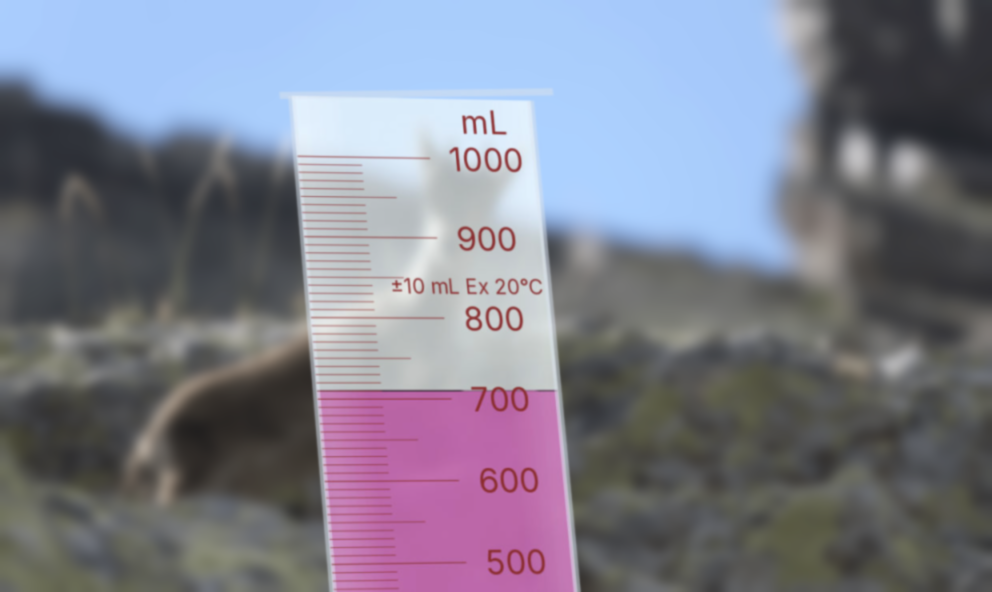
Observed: mL 710
